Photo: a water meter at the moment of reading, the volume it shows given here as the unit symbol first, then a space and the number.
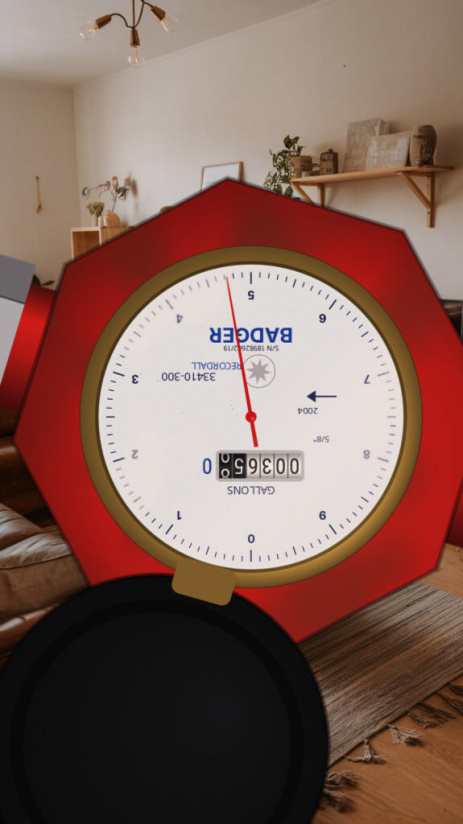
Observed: gal 36584.7
